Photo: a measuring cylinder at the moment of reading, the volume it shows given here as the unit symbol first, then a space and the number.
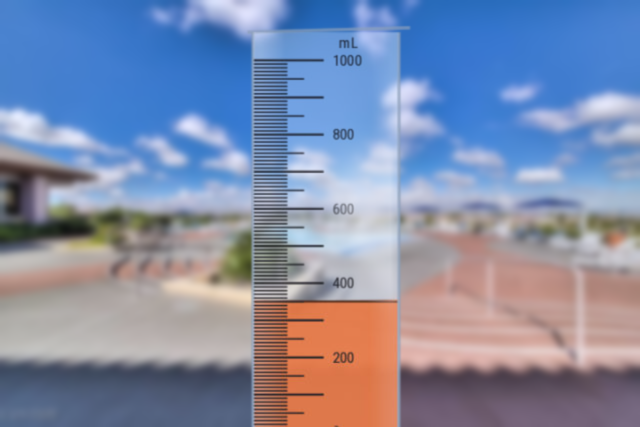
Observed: mL 350
